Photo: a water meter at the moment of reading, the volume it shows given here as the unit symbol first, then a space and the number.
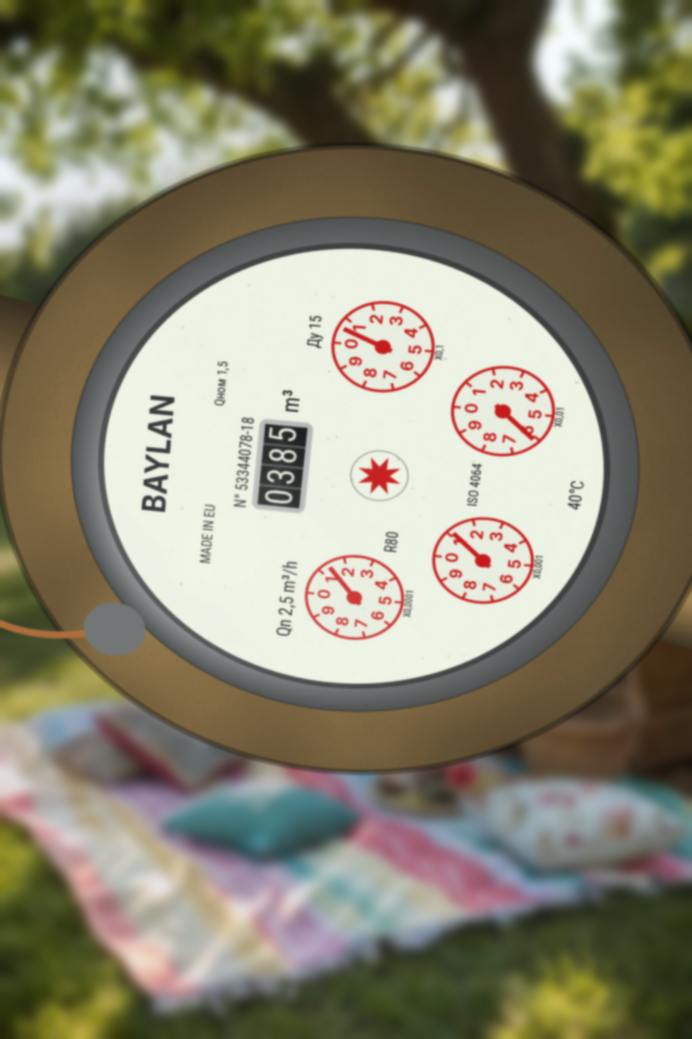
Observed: m³ 385.0611
